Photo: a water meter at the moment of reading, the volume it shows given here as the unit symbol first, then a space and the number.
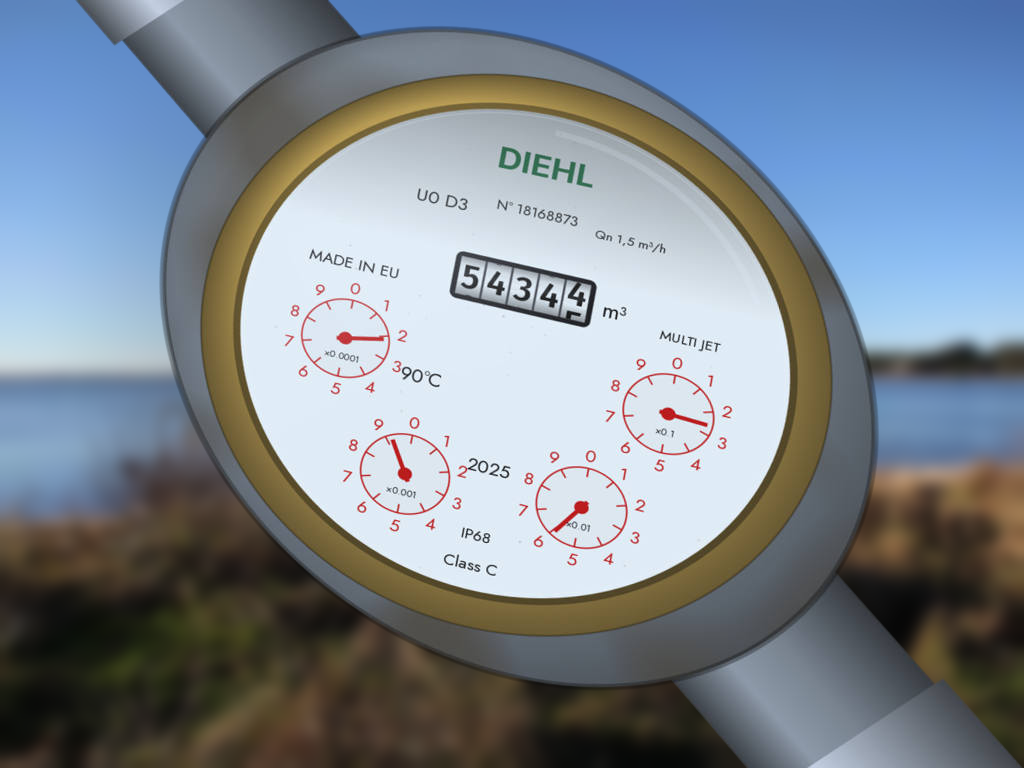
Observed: m³ 54344.2592
